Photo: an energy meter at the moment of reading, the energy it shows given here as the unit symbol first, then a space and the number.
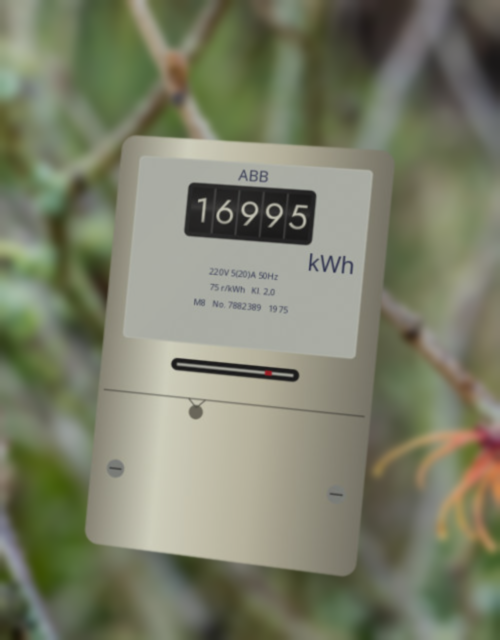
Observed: kWh 16995
